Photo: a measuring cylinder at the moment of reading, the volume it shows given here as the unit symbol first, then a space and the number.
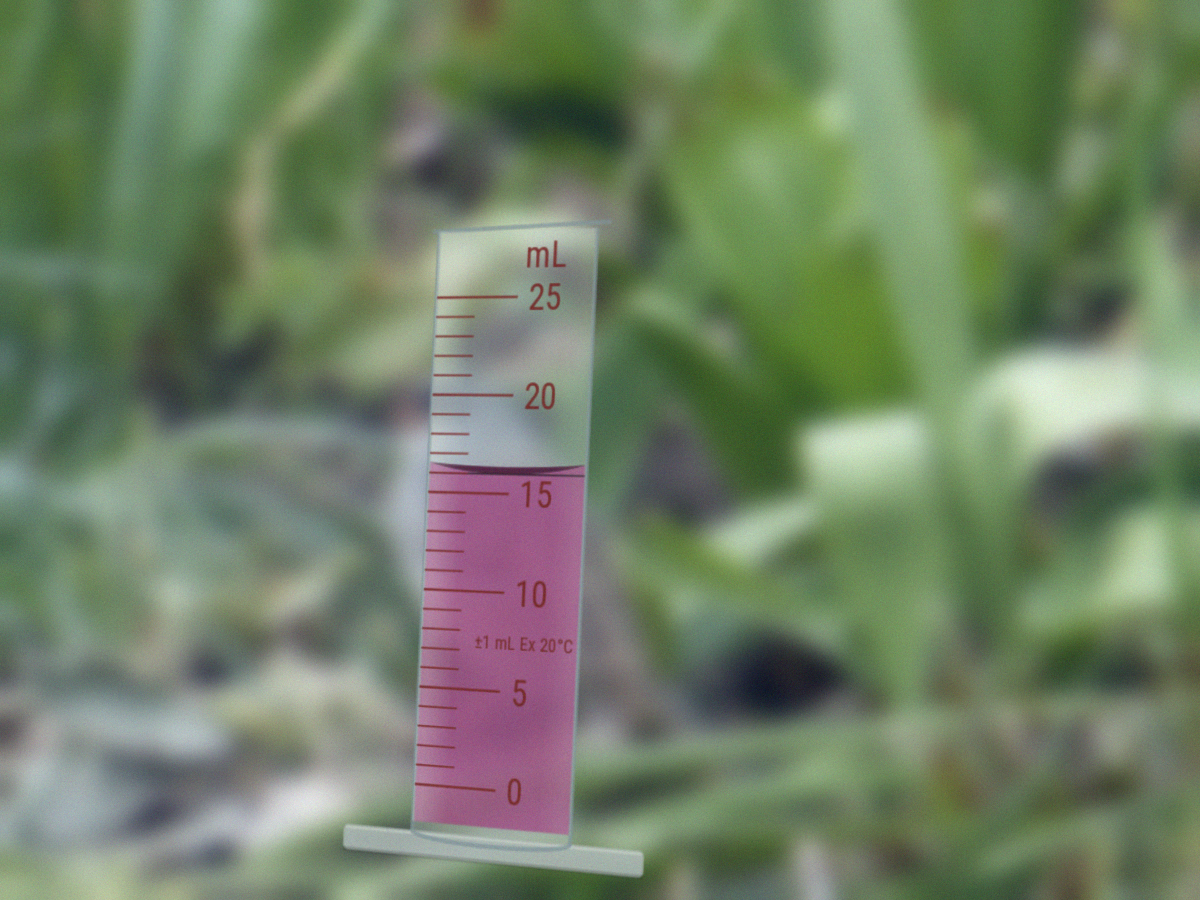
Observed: mL 16
